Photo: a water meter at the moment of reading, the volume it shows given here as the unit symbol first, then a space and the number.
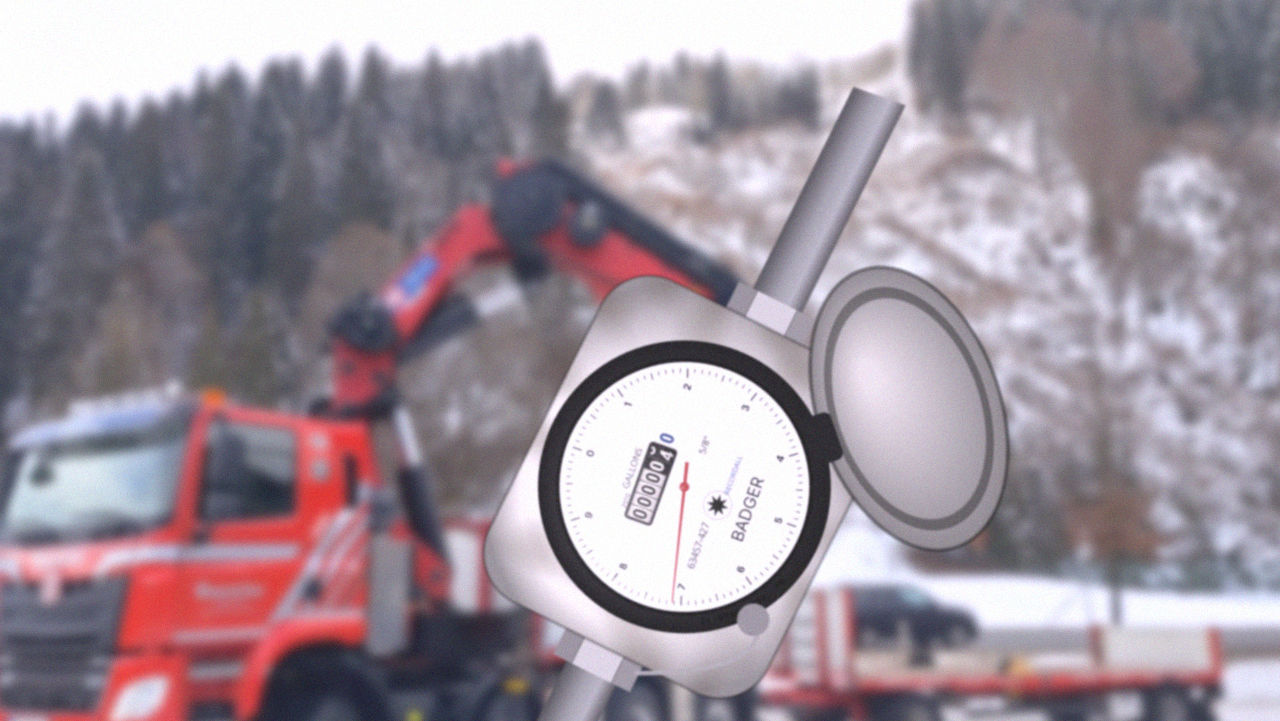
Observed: gal 37.1
